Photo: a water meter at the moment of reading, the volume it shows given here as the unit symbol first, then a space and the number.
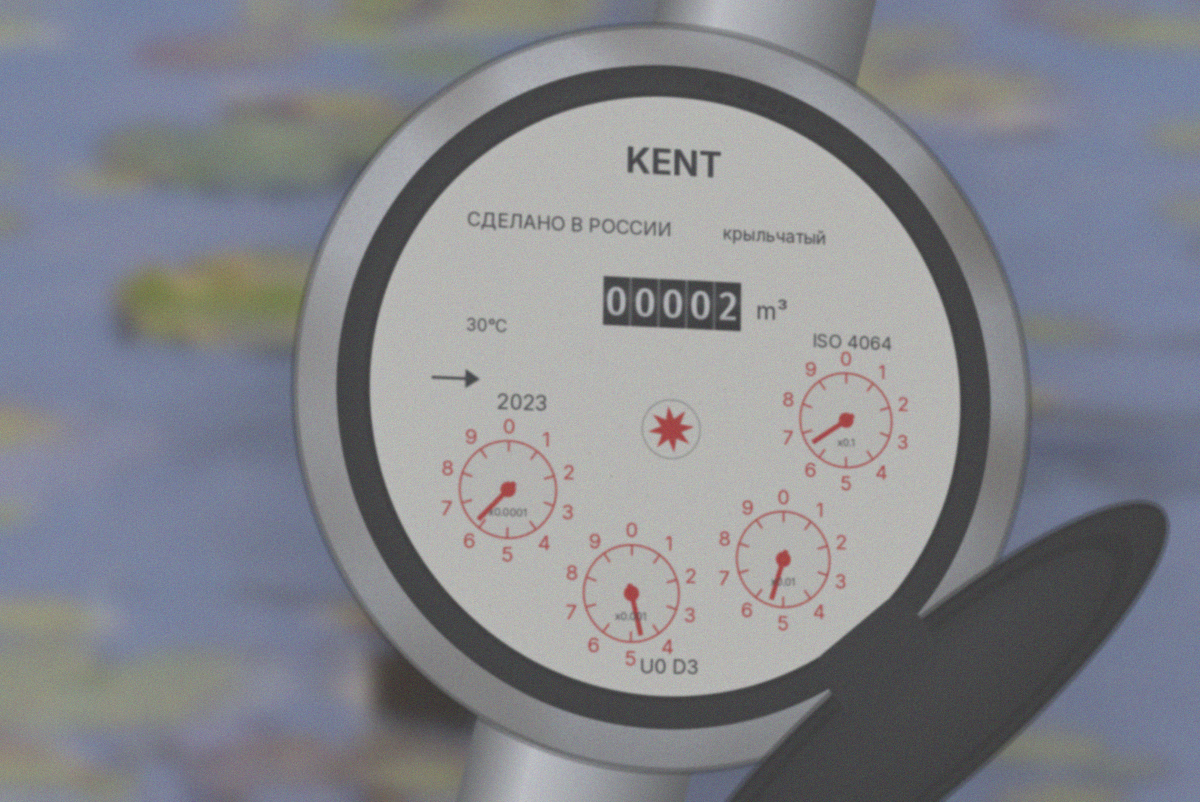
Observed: m³ 2.6546
